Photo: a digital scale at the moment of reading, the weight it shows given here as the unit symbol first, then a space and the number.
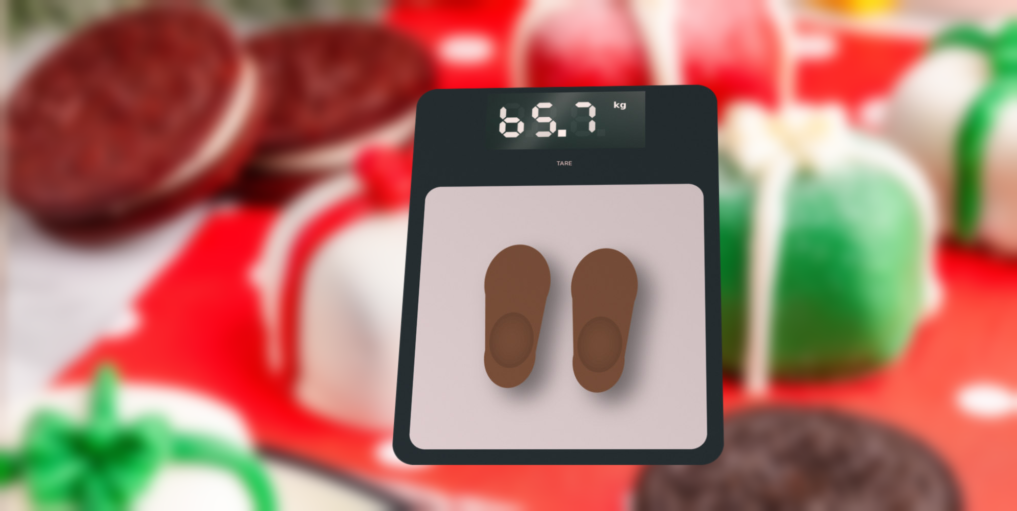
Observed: kg 65.7
